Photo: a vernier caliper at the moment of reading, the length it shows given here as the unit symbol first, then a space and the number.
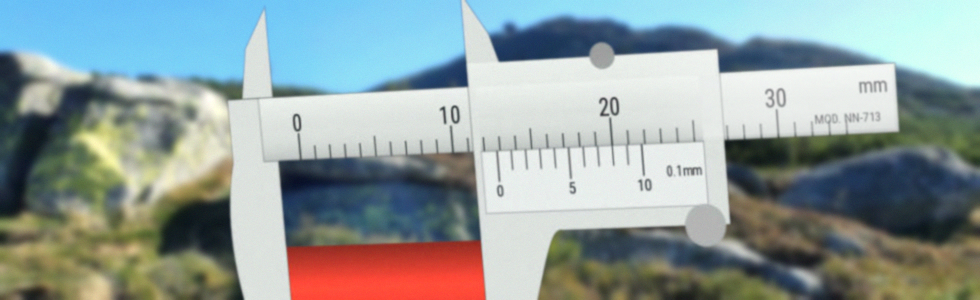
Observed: mm 12.8
